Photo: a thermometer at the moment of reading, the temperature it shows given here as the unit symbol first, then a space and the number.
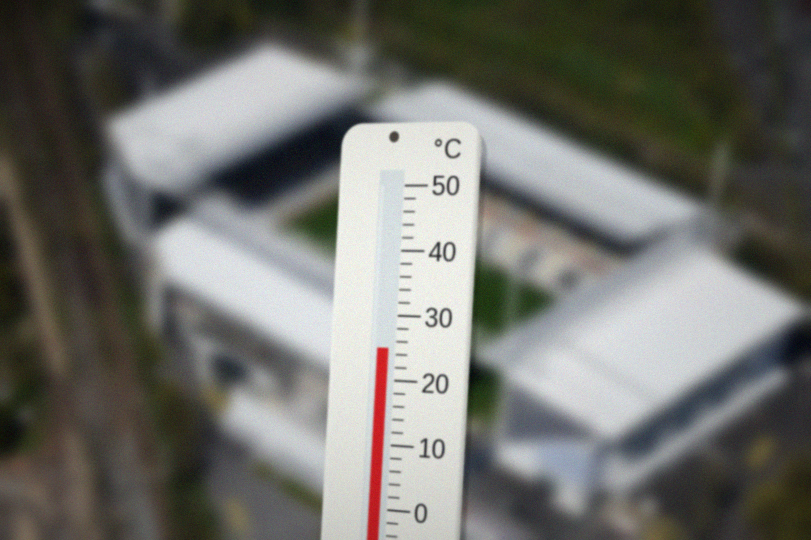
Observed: °C 25
